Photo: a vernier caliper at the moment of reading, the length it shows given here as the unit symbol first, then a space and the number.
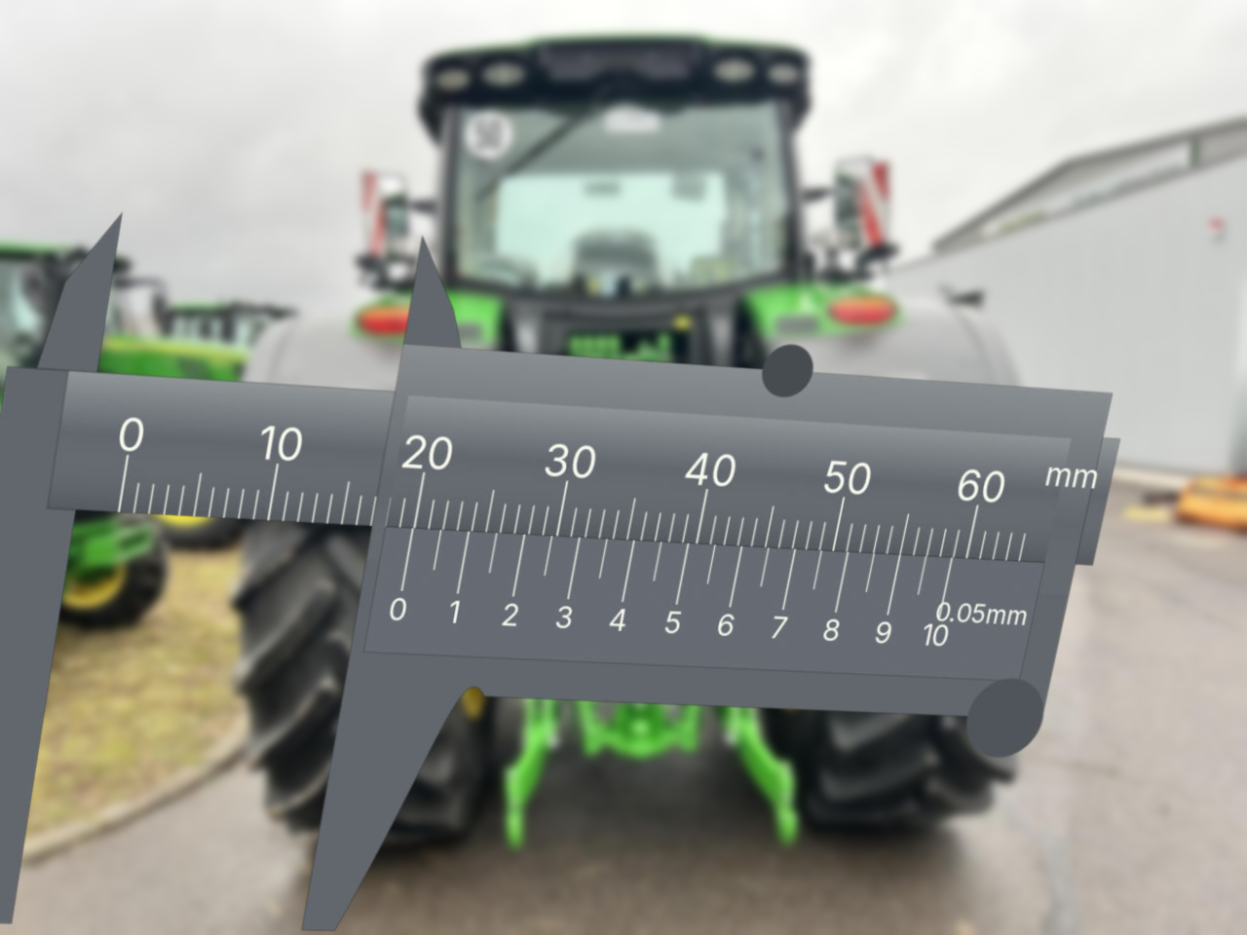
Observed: mm 19.9
